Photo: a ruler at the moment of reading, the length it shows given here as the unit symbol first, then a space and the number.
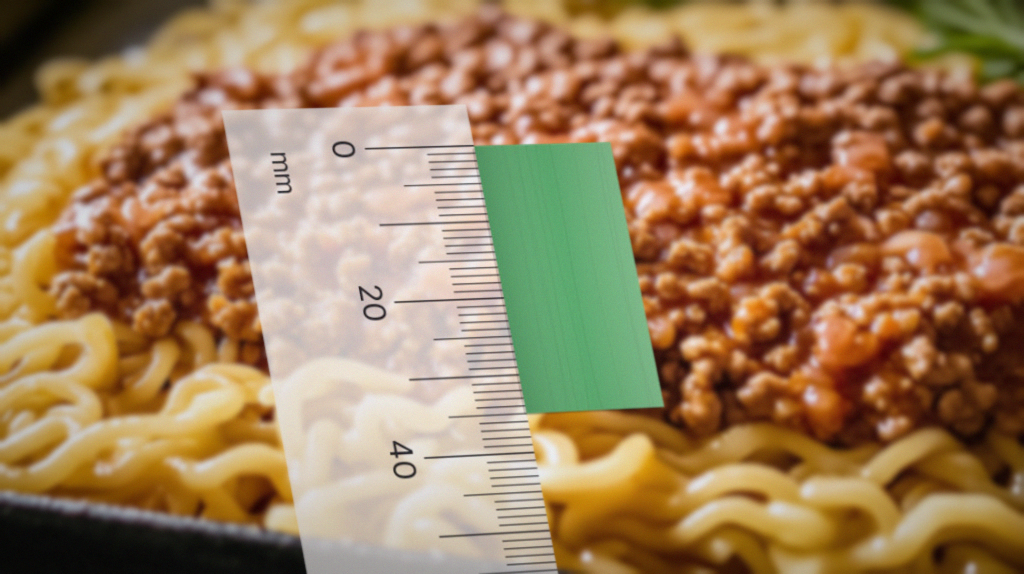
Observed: mm 35
